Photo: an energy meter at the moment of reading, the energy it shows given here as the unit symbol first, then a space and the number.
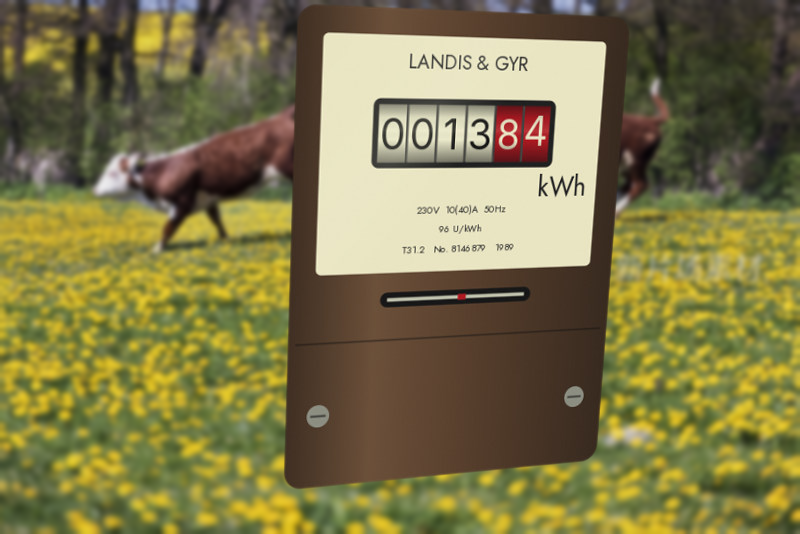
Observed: kWh 13.84
